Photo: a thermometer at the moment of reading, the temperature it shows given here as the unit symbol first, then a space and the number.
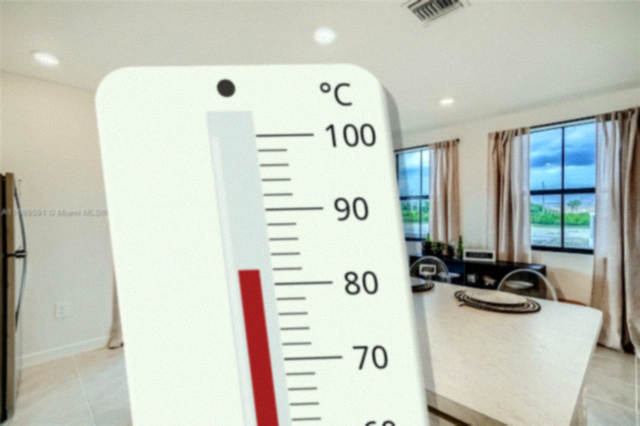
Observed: °C 82
